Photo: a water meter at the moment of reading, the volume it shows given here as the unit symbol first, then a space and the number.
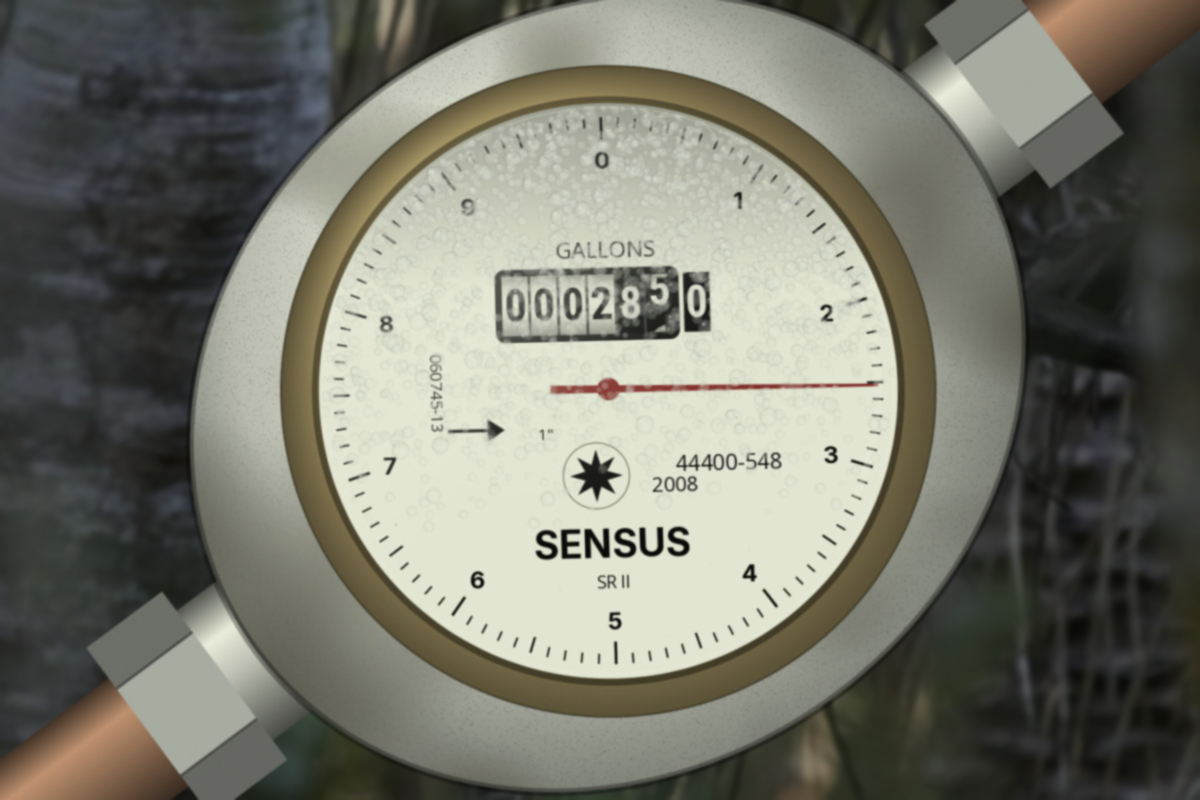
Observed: gal 2852.5
